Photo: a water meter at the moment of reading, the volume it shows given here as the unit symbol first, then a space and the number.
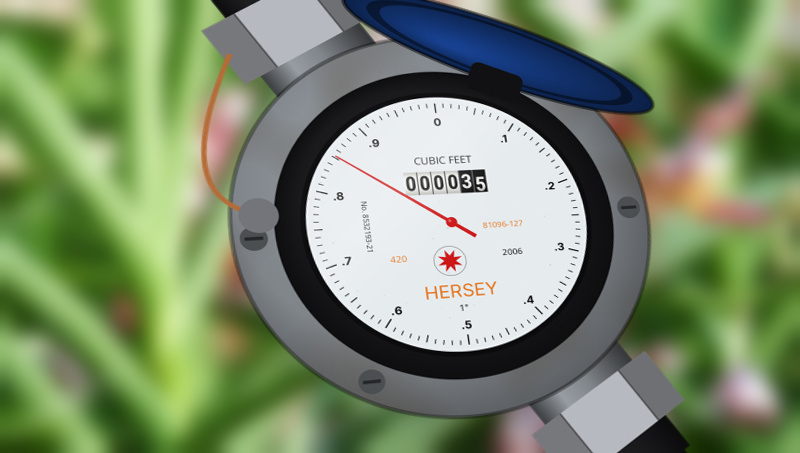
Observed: ft³ 34.85
